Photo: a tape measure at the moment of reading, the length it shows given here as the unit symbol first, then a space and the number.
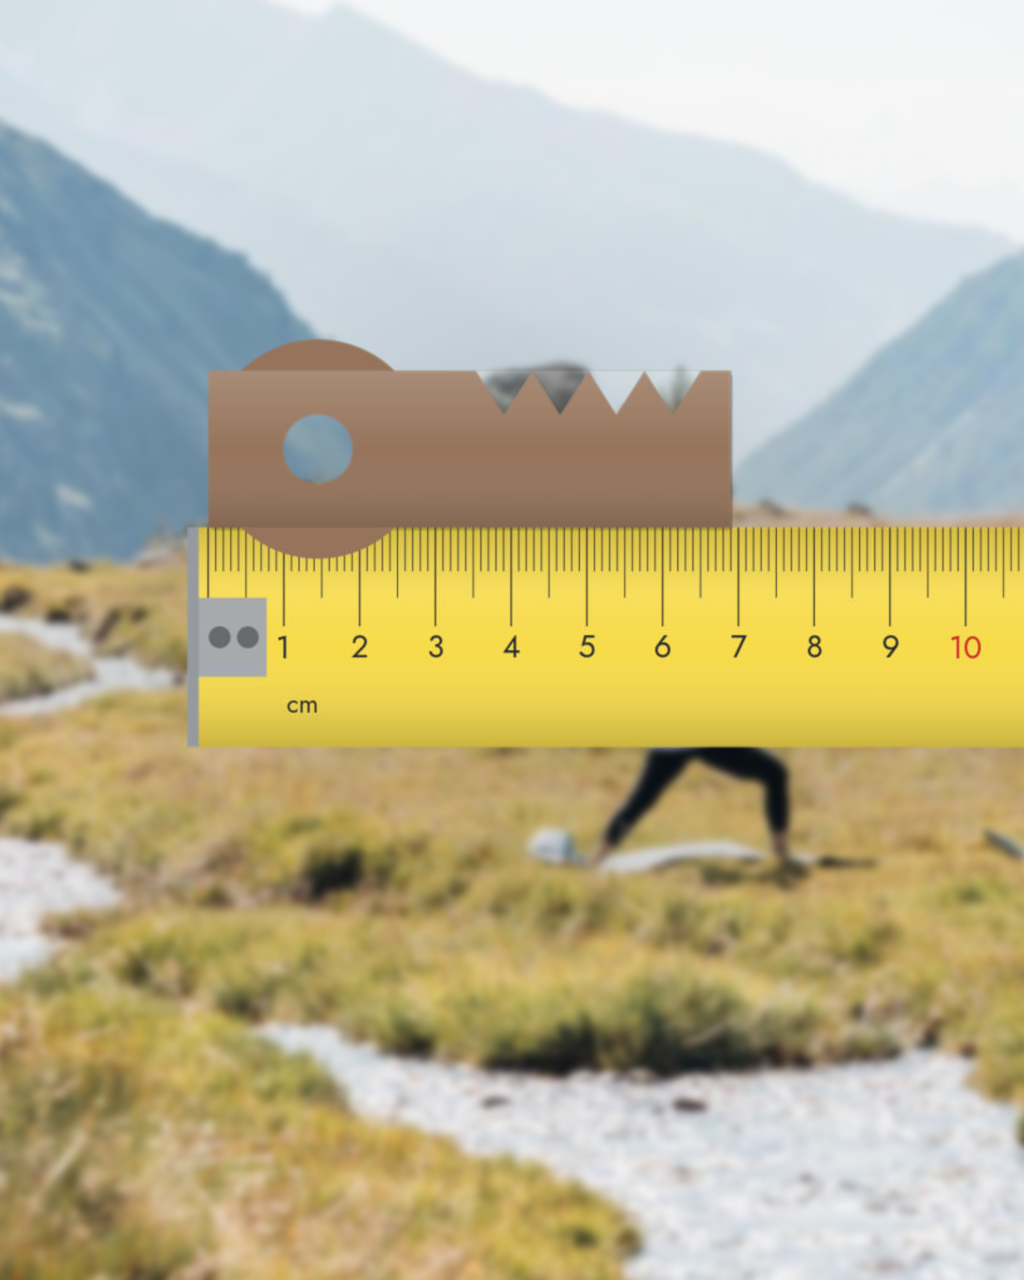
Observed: cm 6.9
